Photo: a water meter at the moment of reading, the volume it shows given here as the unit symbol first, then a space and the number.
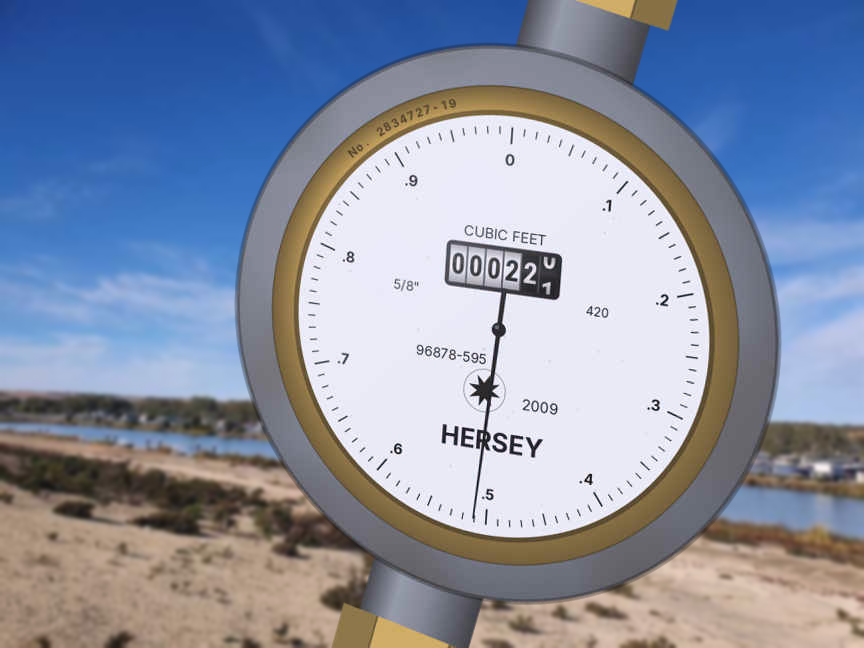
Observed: ft³ 220.51
